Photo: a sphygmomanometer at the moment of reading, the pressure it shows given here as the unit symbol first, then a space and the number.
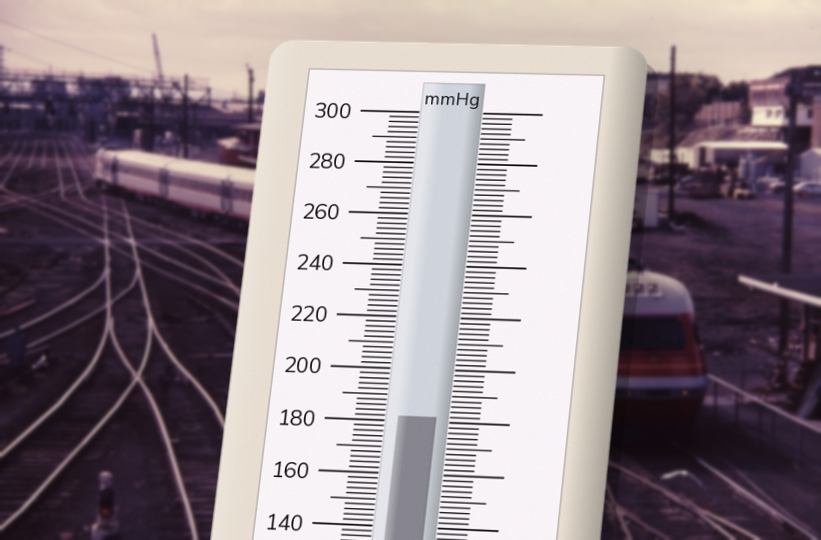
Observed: mmHg 182
